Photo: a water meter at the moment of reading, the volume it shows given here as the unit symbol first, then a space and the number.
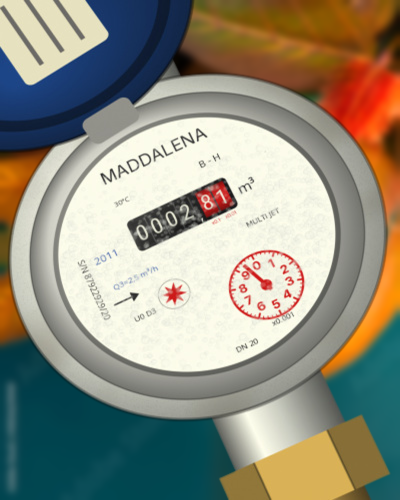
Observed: m³ 2.809
